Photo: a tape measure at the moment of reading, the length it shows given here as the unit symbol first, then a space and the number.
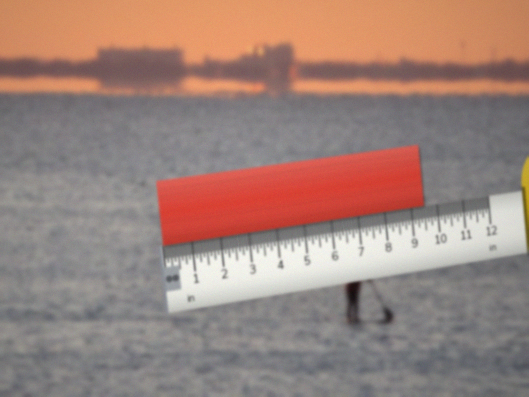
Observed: in 9.5
